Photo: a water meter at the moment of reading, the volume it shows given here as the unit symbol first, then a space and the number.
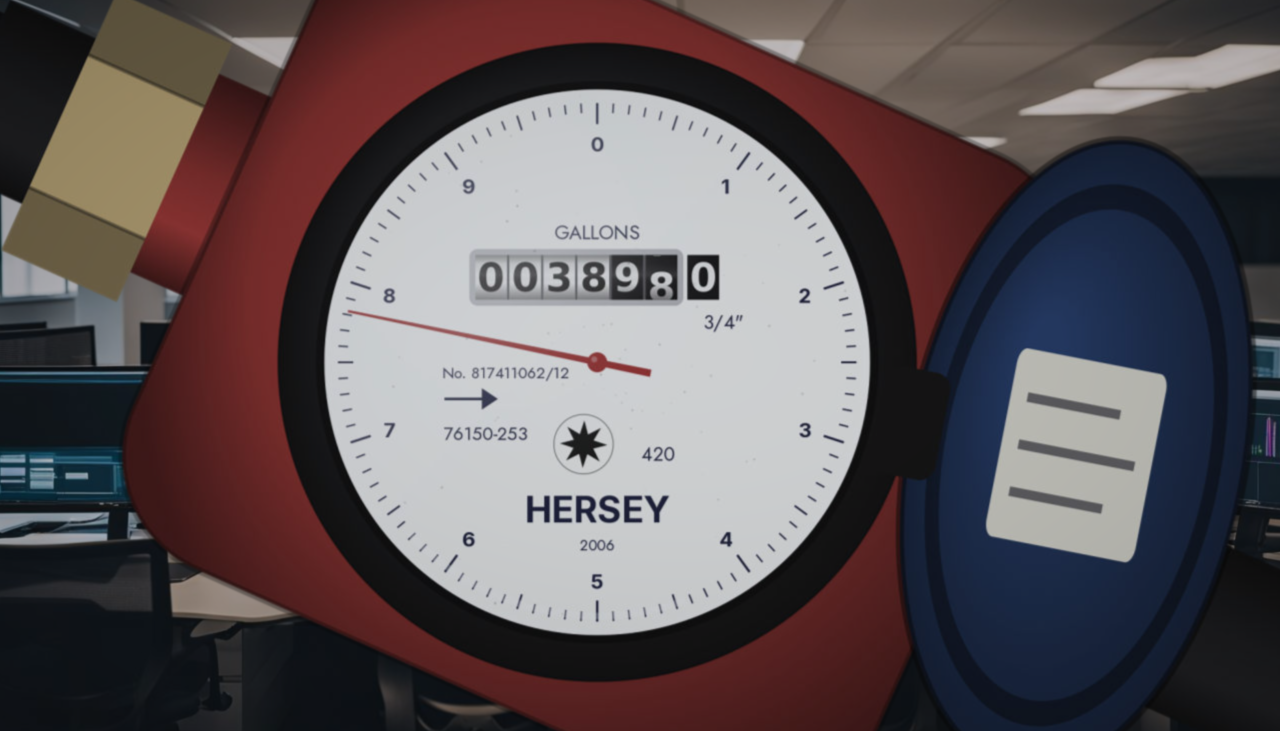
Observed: gal 38977.8
